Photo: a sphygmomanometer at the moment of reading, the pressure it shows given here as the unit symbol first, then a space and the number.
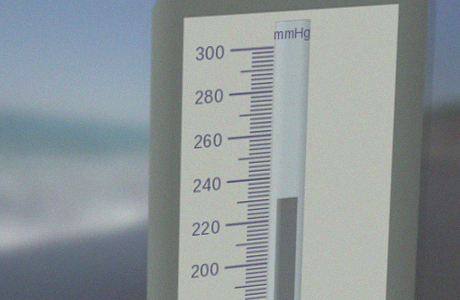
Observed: mmHg 230
